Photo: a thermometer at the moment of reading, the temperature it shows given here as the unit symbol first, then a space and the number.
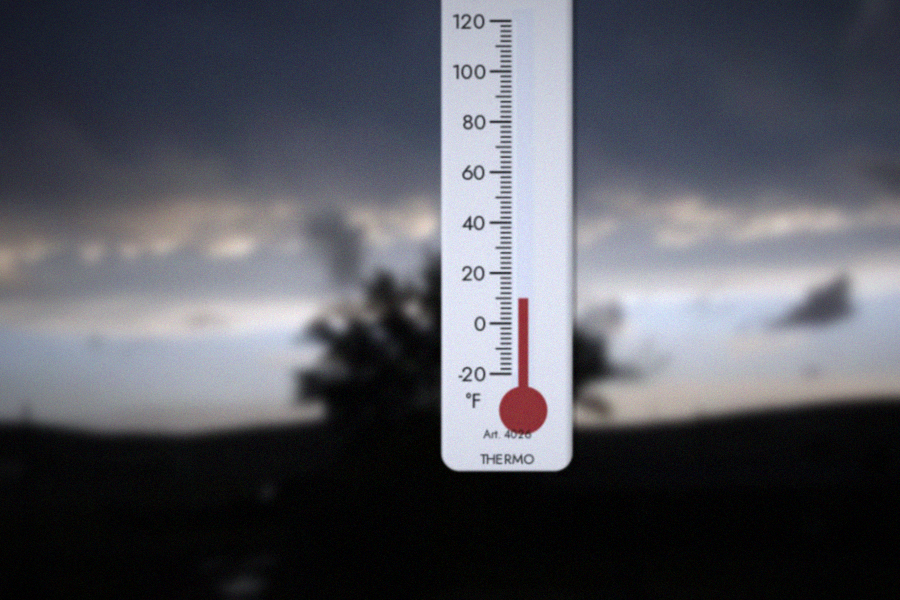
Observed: °F 10
